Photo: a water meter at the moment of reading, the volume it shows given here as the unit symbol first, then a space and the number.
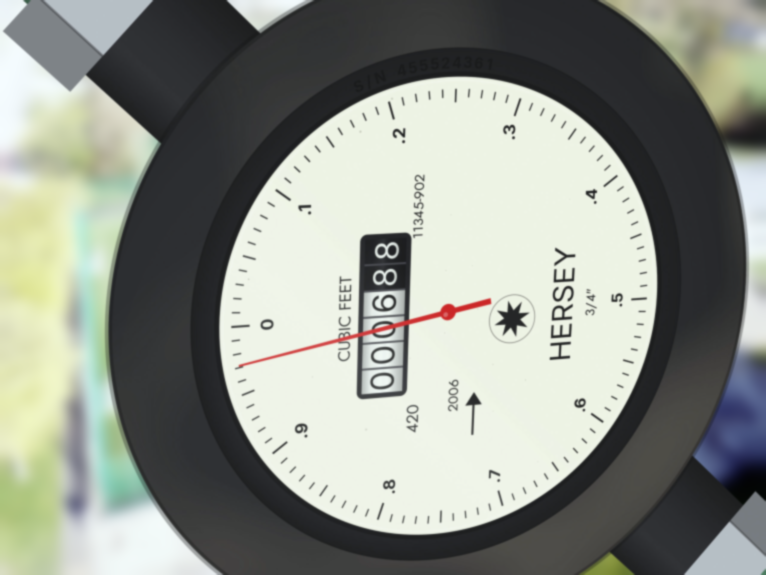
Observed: ft³ 687.97
